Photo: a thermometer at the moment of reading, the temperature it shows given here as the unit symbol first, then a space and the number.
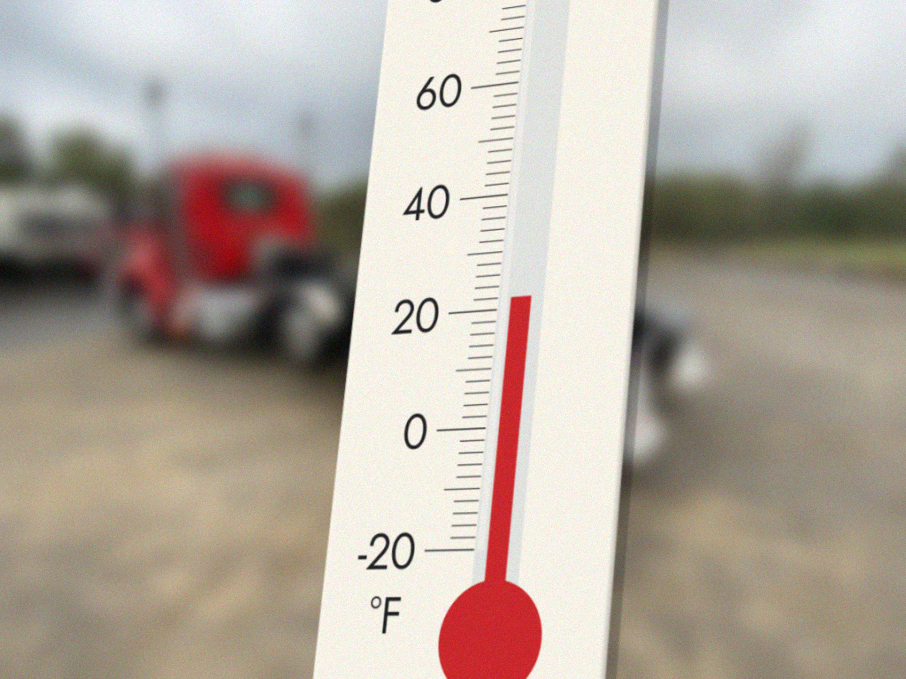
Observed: °F 22
